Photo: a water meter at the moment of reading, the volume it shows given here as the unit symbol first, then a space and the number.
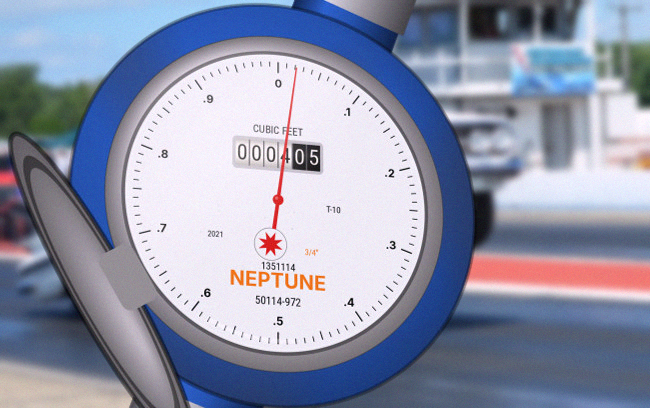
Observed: ft³ 405.02
